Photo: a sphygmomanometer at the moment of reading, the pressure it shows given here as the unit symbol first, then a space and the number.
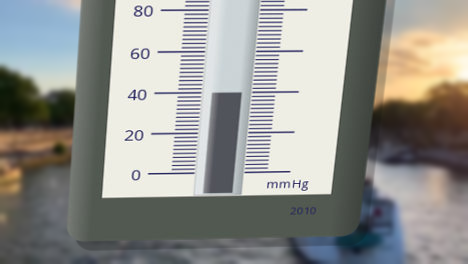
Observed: mmHg 40
